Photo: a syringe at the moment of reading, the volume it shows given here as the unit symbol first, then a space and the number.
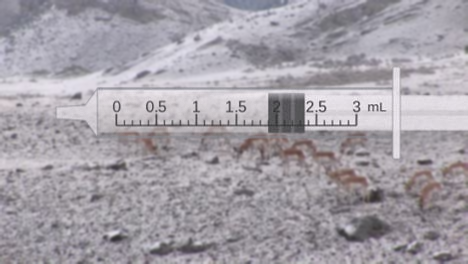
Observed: mL 1.9
